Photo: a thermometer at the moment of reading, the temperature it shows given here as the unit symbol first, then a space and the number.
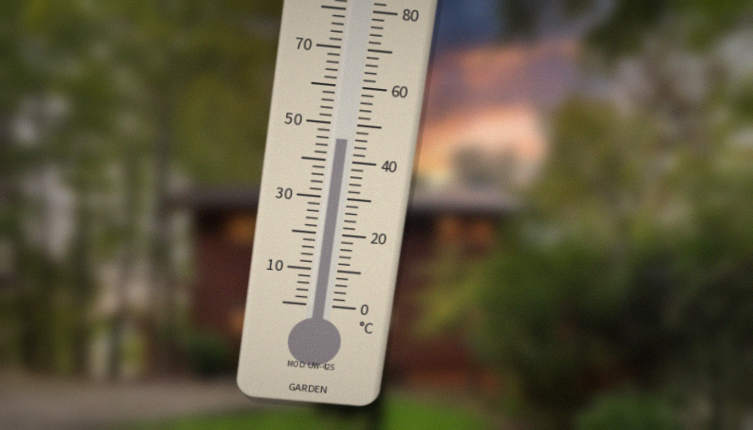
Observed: °C 46
